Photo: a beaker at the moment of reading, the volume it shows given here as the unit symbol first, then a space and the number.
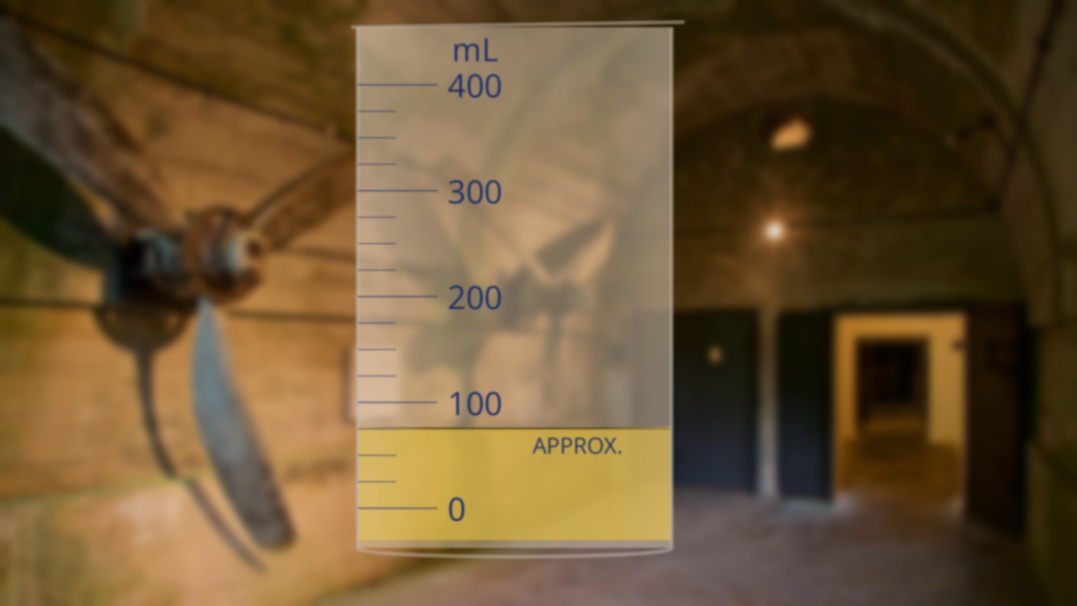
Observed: mL 75
